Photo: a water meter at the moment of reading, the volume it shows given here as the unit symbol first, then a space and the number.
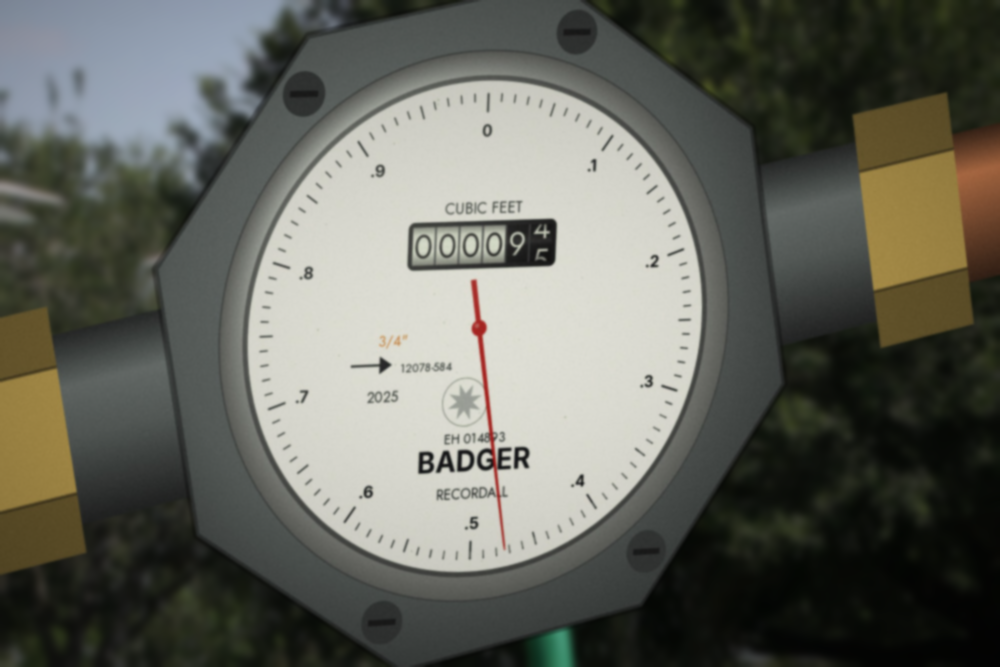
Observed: ft³ 94.47
